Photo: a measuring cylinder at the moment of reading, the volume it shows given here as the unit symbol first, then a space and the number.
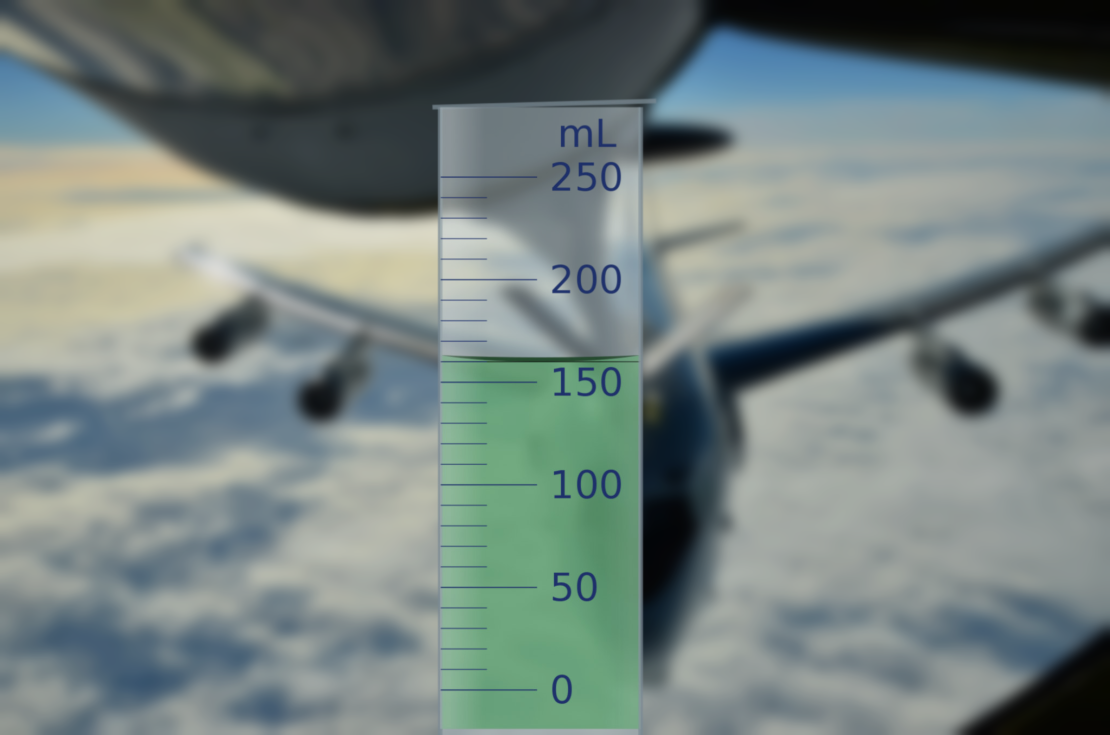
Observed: mL 160
